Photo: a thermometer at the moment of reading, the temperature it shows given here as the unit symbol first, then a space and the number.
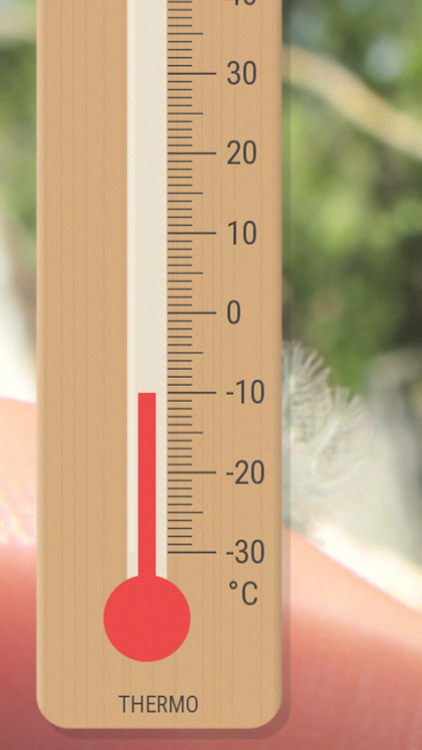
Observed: °C -10
